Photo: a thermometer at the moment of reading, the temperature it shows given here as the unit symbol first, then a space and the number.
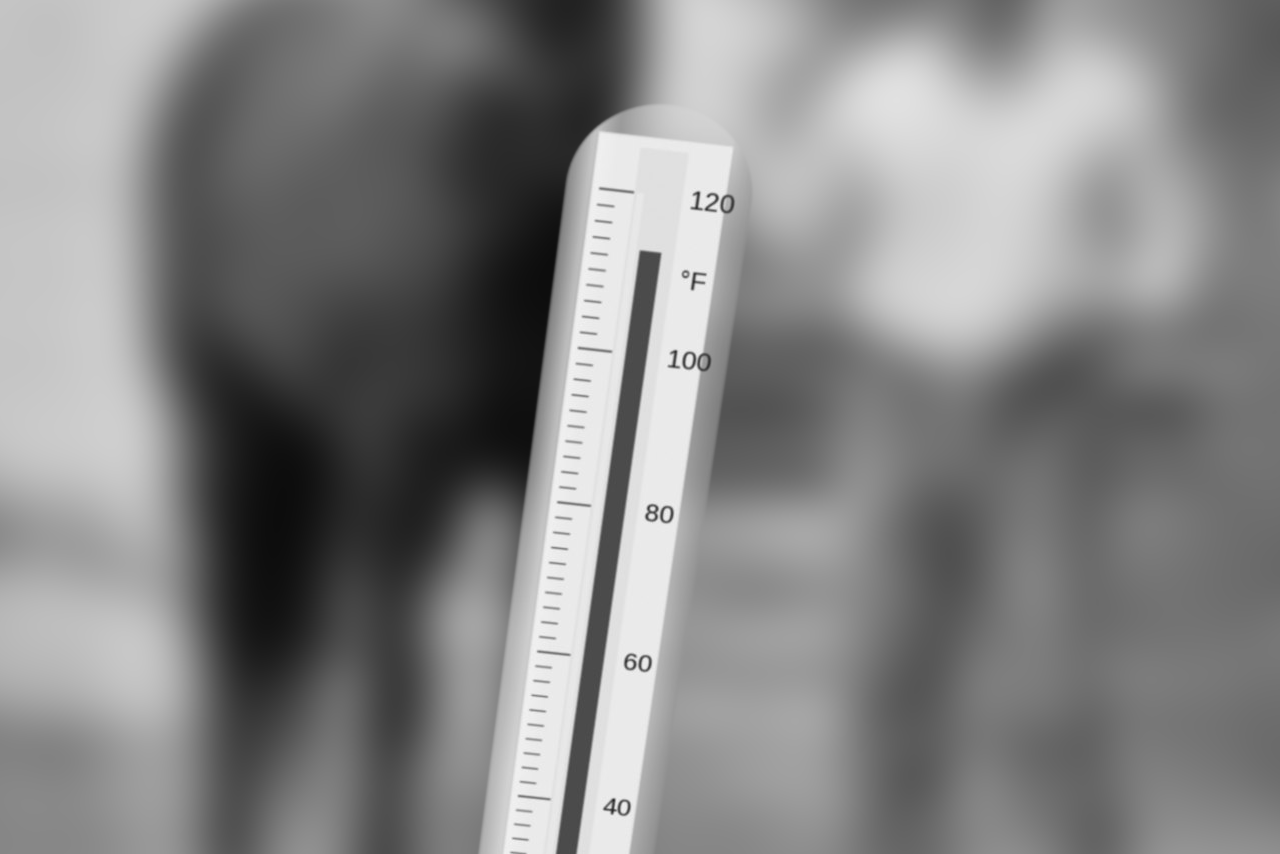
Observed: °F 113
